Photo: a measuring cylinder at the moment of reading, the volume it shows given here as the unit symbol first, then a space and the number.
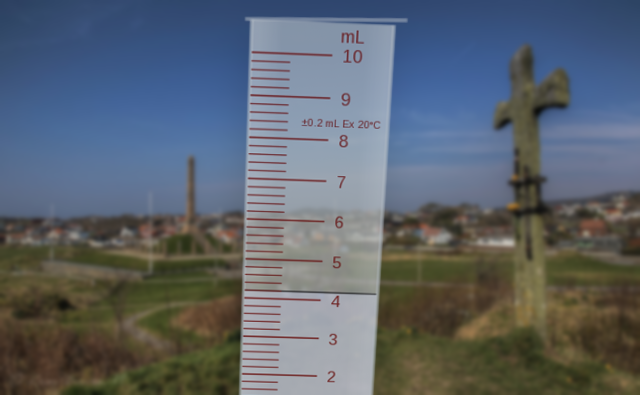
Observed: mL 4.2
